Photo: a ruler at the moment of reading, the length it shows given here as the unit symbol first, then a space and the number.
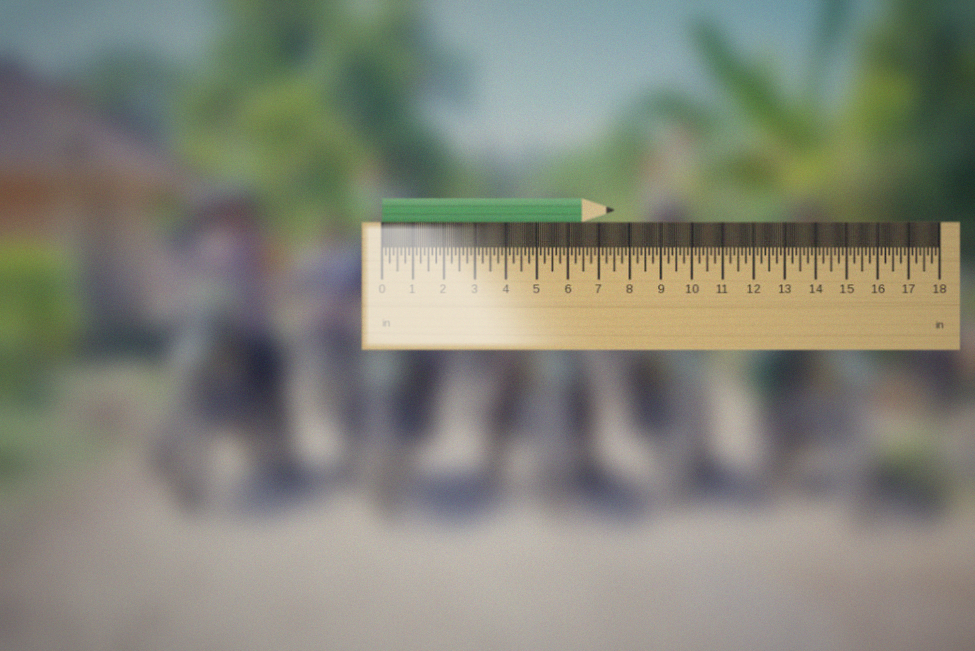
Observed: in 7.5
